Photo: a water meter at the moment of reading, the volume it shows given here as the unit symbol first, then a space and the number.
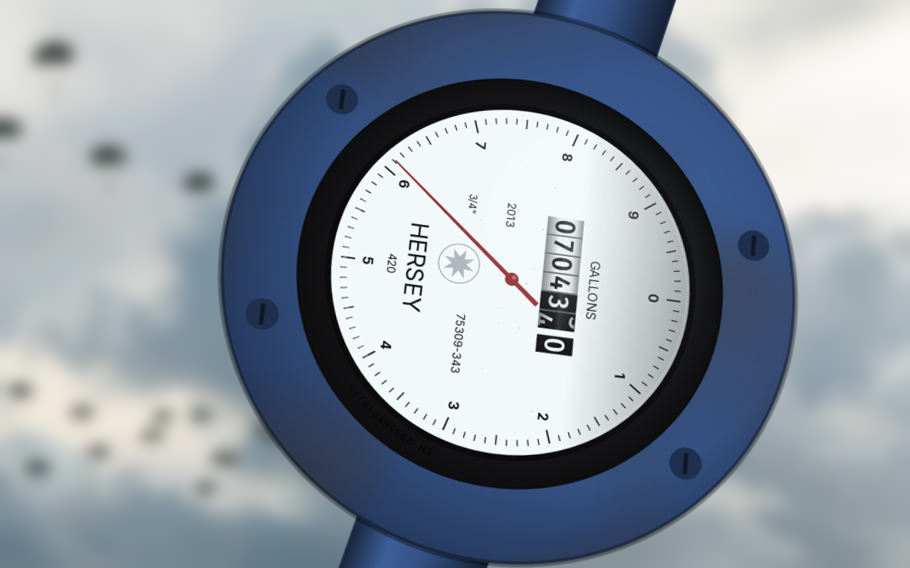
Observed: gal 704336.1
